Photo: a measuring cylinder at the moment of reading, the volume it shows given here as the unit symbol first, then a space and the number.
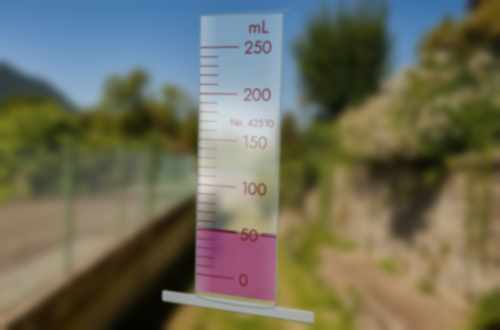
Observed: mL 50
